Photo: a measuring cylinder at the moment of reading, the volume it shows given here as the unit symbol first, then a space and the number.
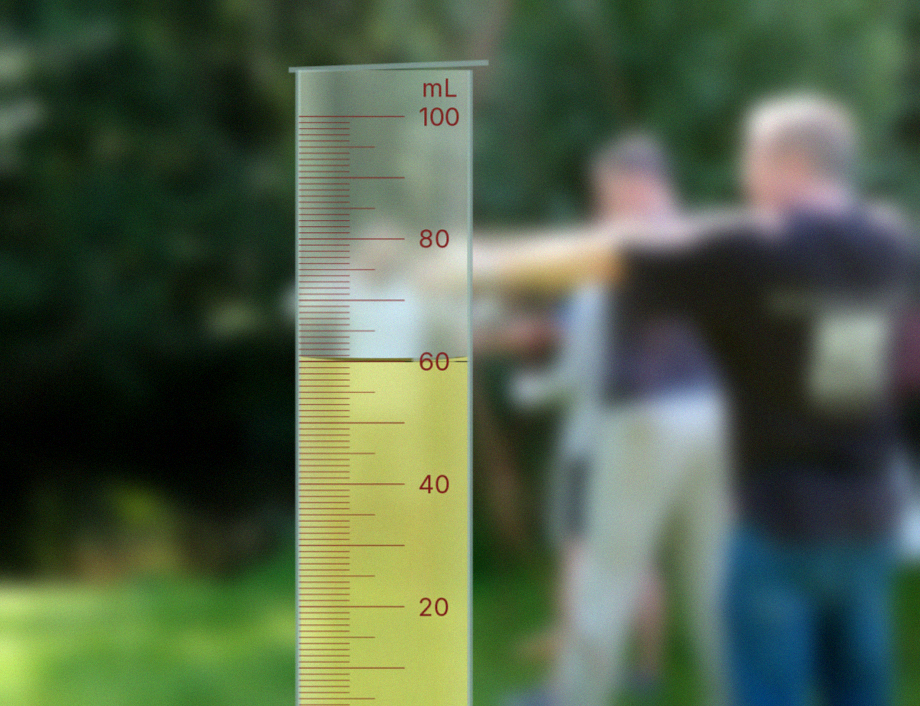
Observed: mL 60
